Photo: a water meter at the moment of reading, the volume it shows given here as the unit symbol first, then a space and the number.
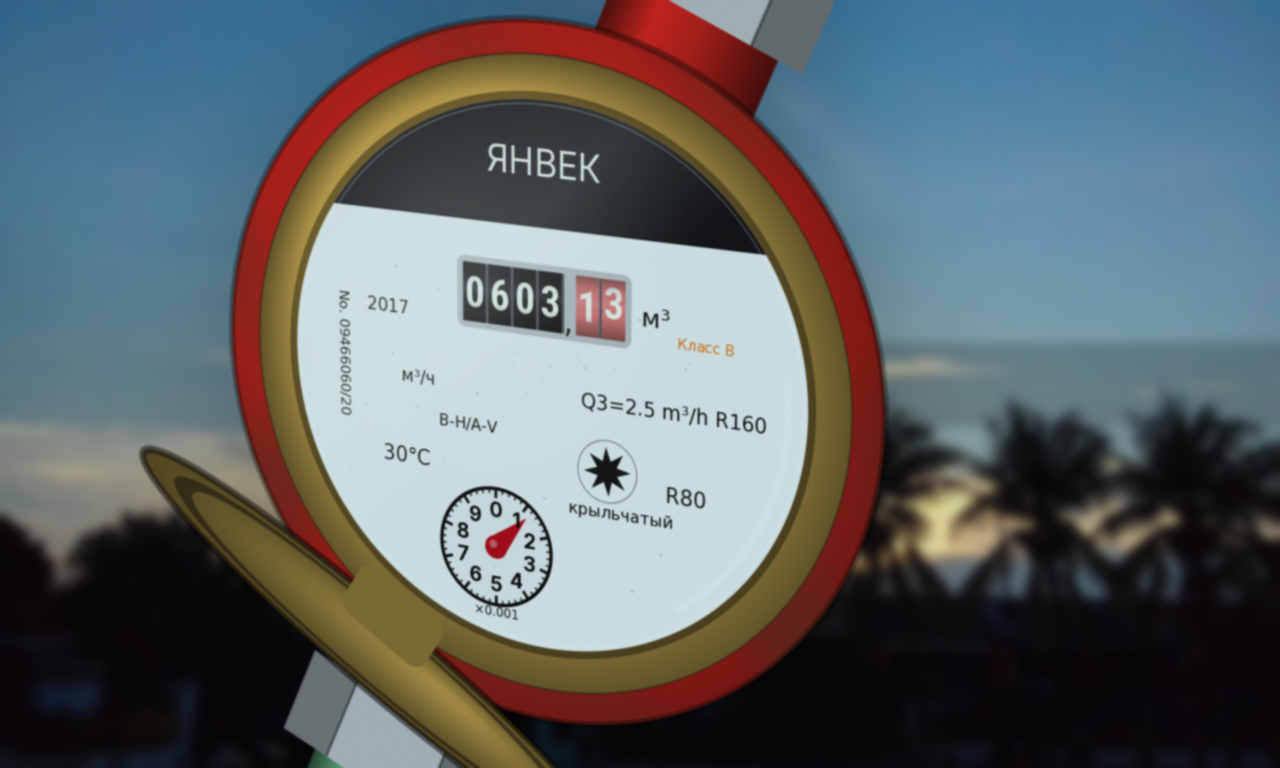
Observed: m³ 603.131
